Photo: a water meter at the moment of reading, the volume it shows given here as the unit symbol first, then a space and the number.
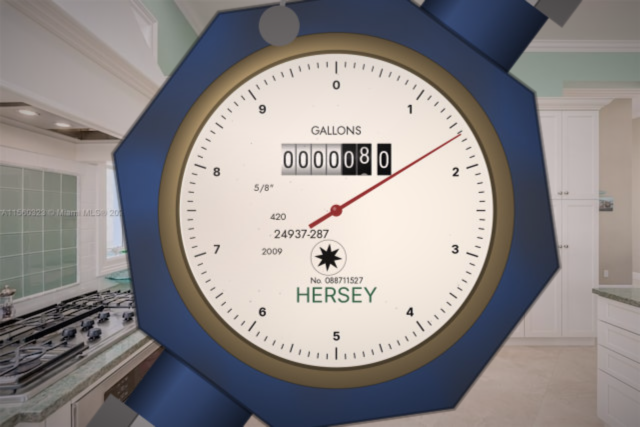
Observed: gal 81.6
